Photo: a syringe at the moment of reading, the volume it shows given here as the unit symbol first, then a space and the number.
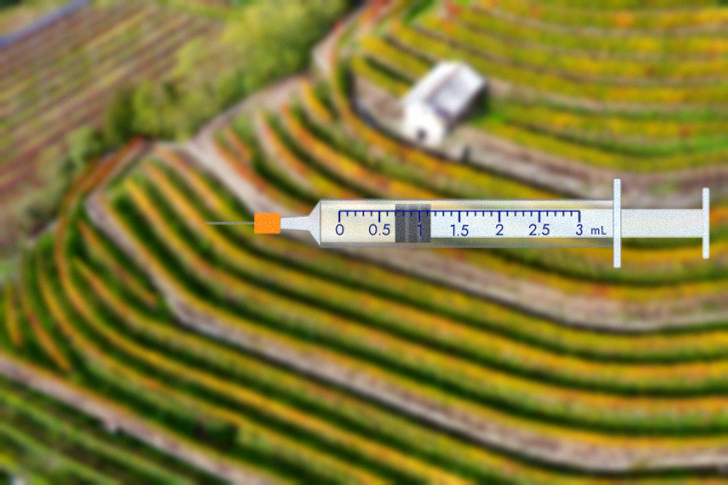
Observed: mL 0.7
